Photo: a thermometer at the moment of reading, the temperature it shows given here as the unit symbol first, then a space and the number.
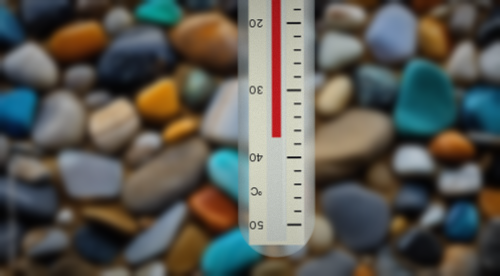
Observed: °C 37
